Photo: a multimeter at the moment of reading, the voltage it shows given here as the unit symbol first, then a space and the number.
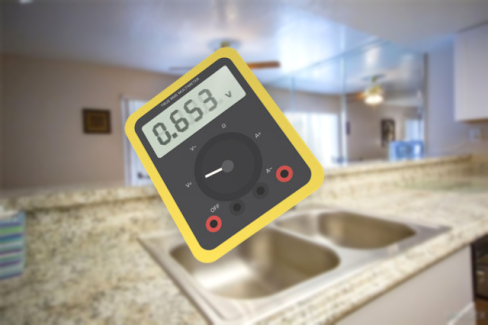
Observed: V 0.653
